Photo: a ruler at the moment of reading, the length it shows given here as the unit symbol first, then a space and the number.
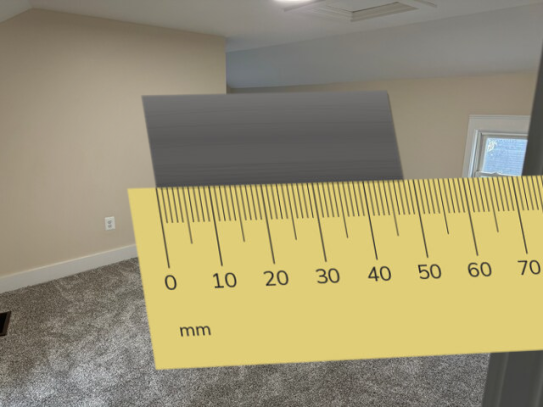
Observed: mm 48
